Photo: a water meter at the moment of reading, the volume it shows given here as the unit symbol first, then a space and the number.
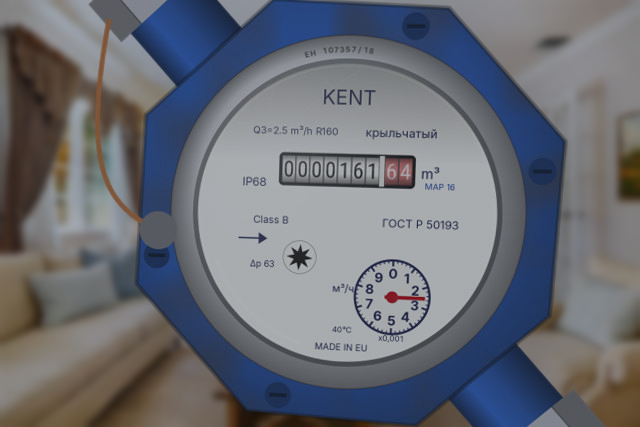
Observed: m³ 161.642
